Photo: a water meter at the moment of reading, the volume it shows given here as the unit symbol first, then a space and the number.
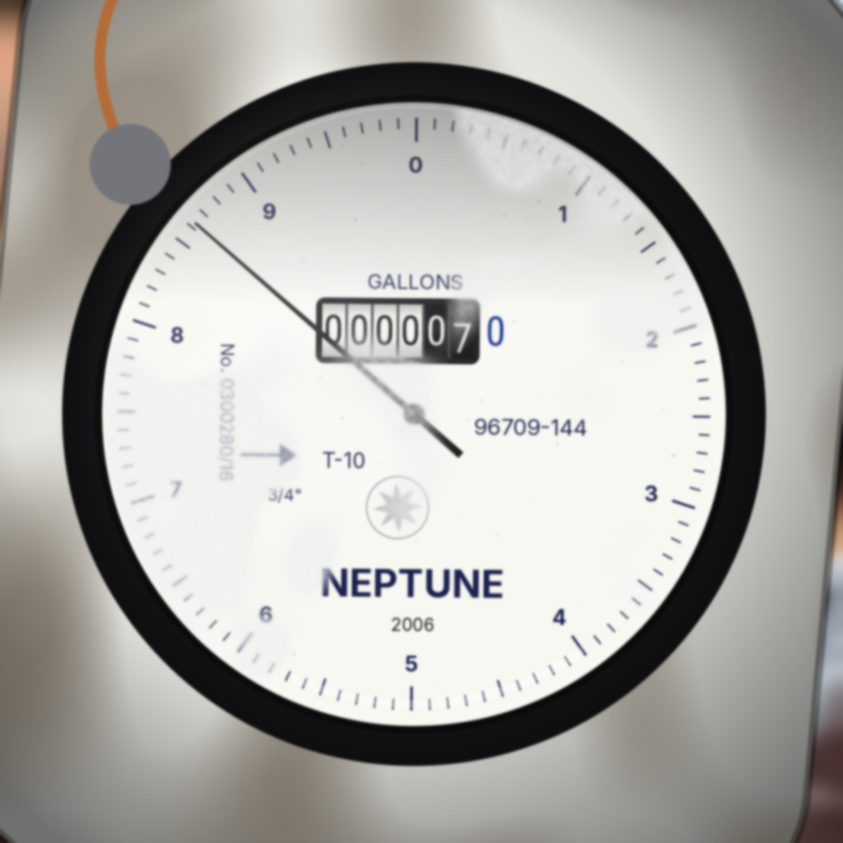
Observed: gal 68.6
